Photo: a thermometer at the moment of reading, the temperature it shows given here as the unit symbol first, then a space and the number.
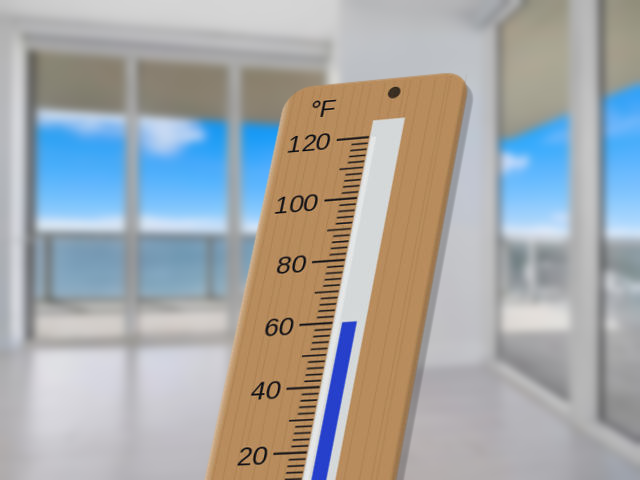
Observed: °F 60
